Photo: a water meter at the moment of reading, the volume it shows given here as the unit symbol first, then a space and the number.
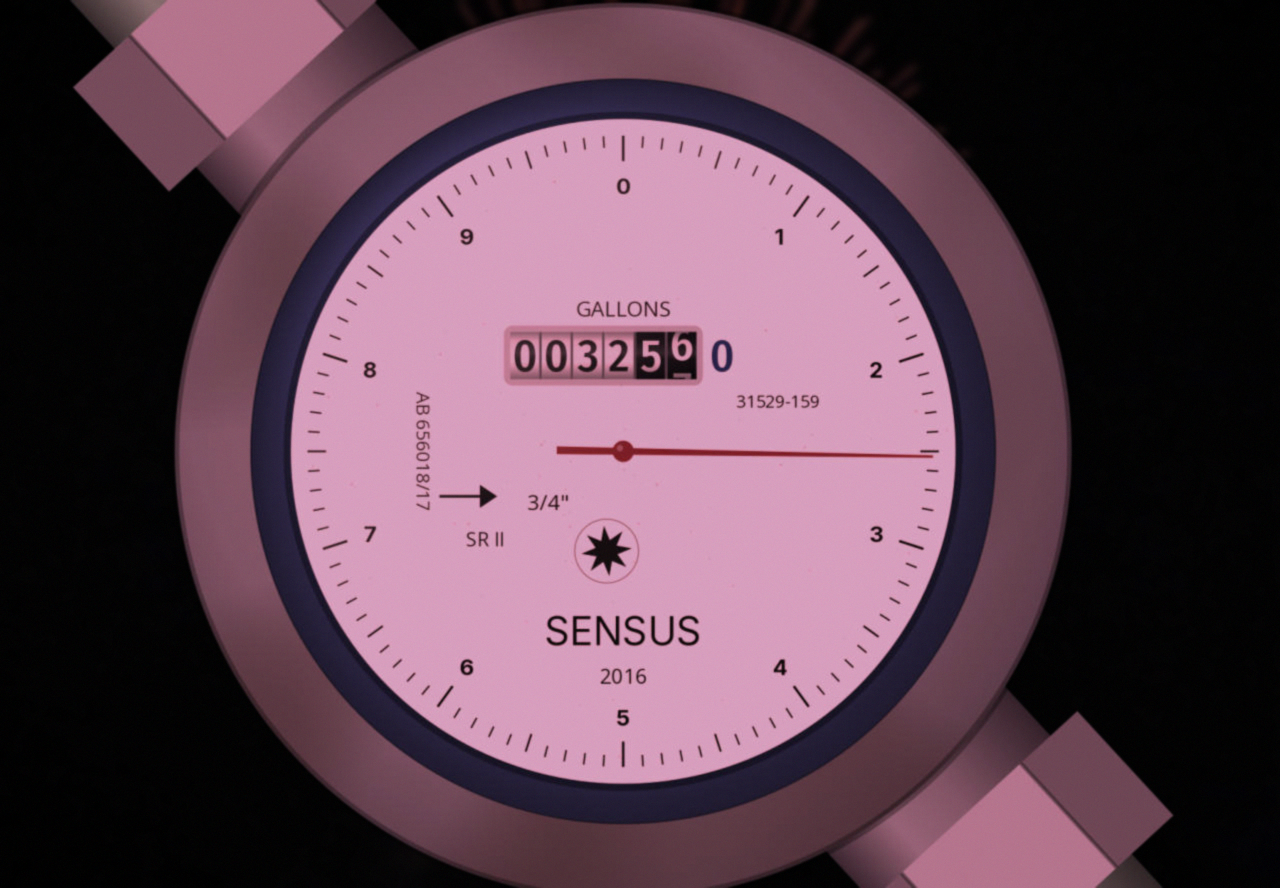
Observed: gal 32562.5
